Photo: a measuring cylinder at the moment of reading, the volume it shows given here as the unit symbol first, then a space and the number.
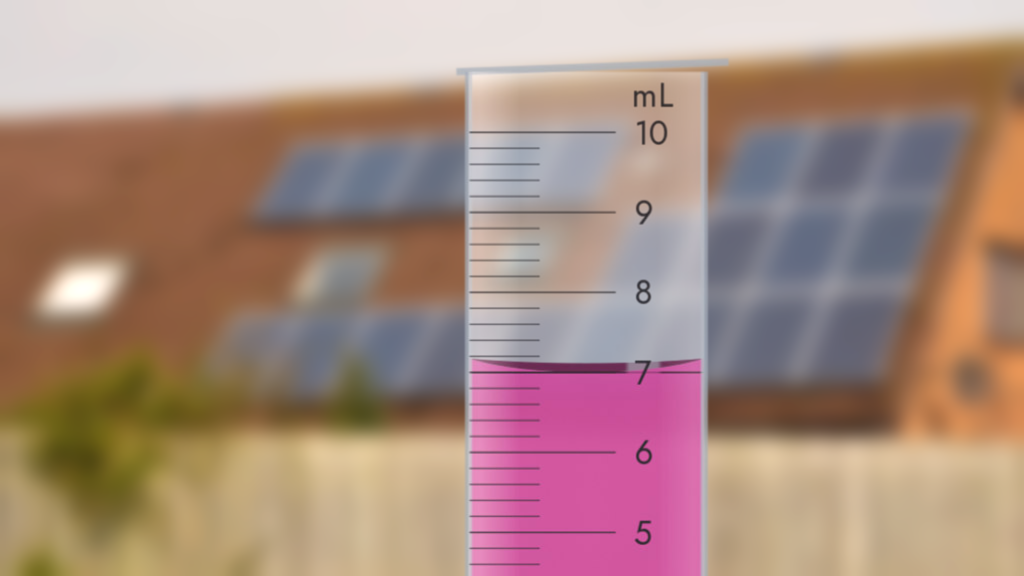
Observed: mL 7
